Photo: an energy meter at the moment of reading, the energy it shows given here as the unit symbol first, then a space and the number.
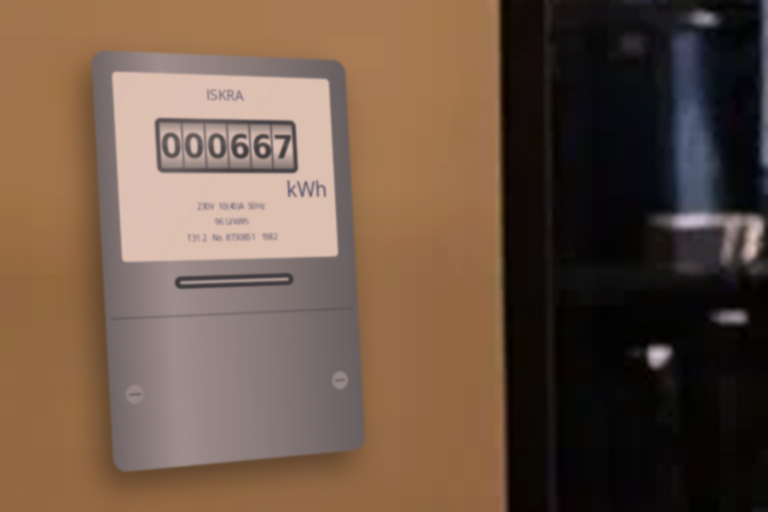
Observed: kWh 667
